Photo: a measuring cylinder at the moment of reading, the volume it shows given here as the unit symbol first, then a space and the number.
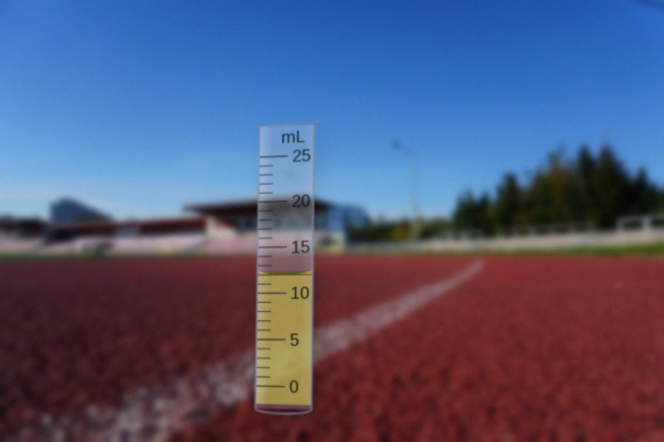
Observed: mL 12
